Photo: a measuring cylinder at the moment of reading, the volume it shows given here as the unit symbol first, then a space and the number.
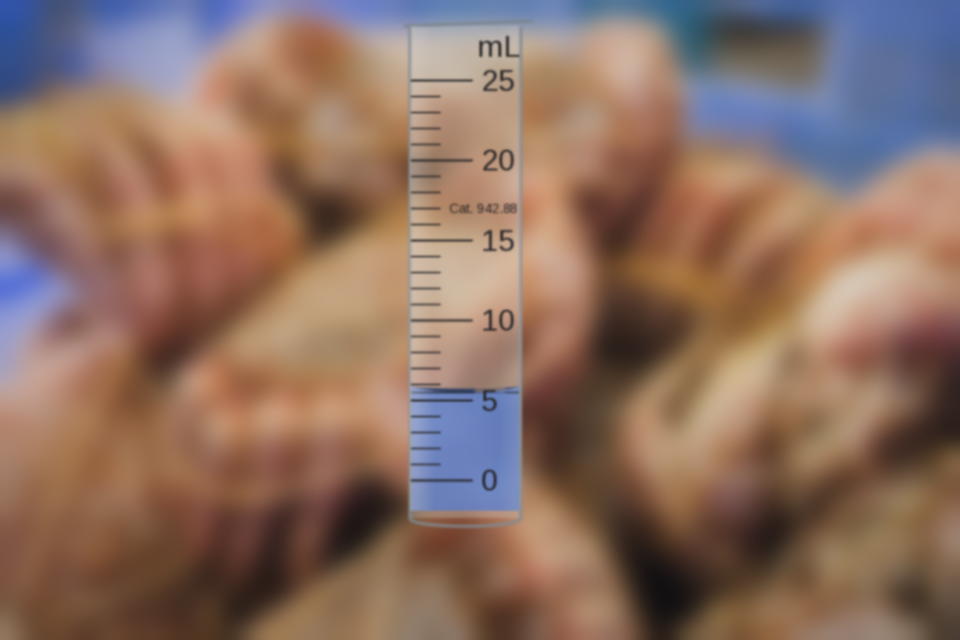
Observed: mL 5.5
